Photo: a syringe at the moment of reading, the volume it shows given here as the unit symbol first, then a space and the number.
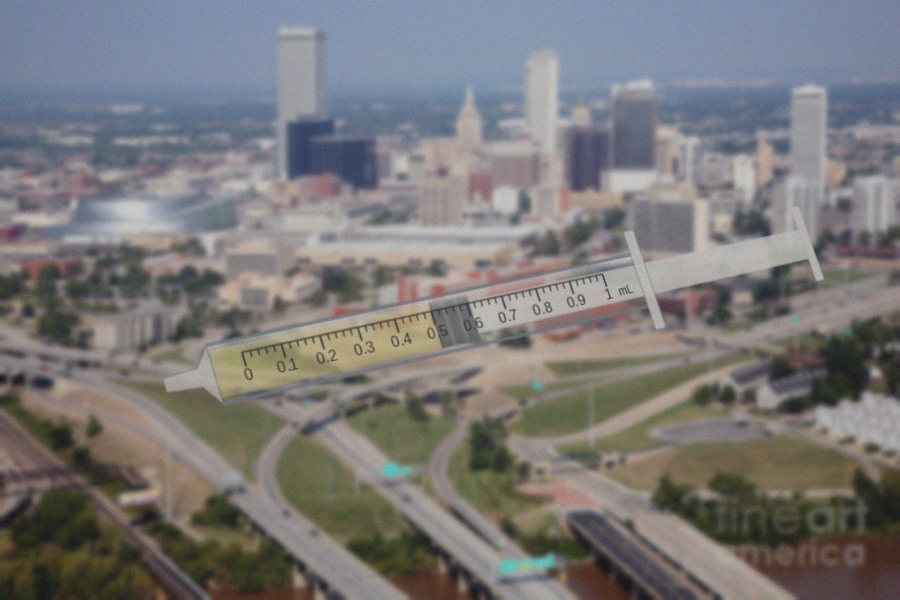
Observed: mL 0.5
